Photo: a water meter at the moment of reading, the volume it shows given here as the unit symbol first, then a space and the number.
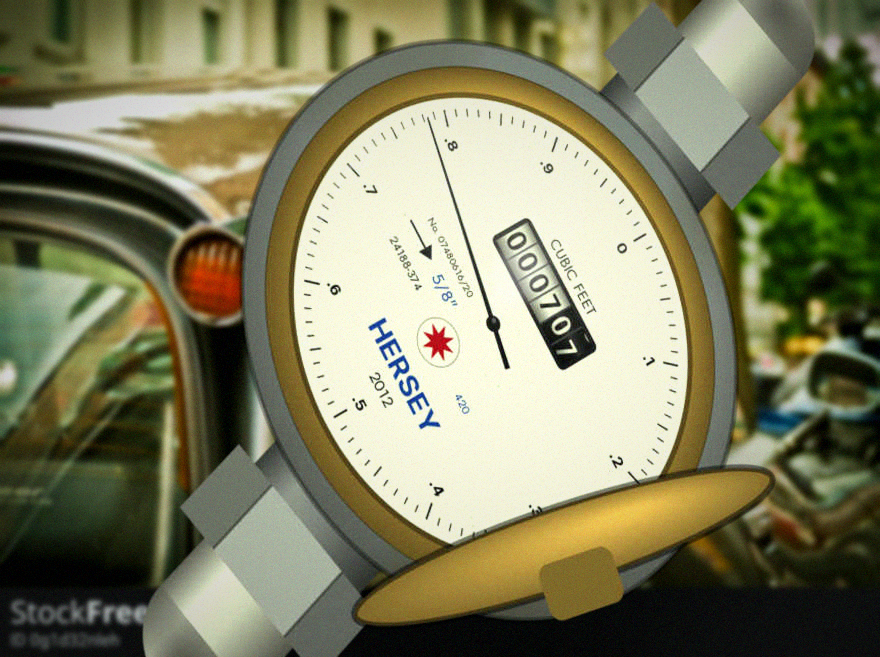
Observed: ft³ 706.78
